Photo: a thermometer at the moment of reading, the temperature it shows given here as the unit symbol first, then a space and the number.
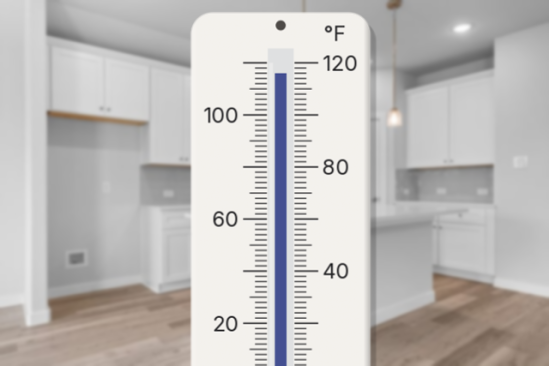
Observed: °F 116
